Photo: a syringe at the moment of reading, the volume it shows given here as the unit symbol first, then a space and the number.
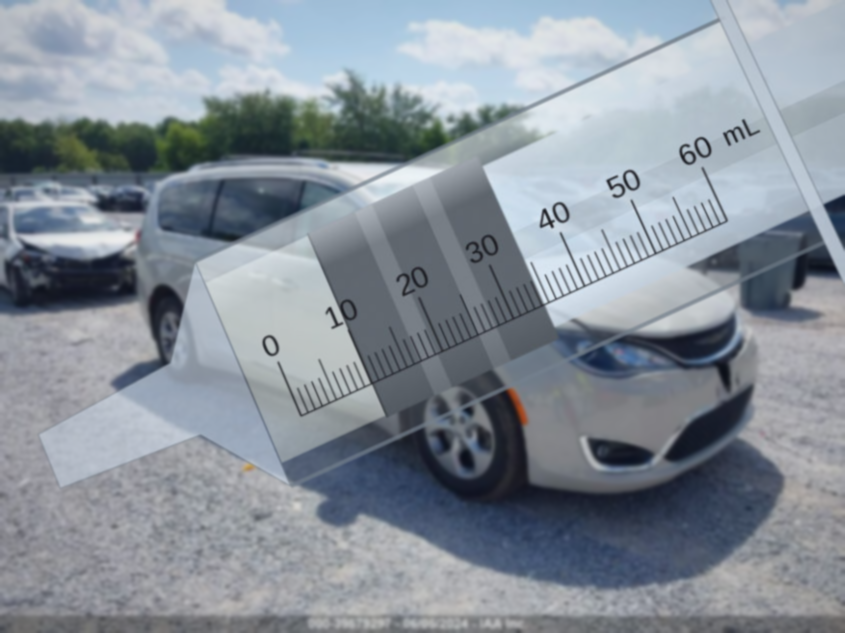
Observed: mL 10
